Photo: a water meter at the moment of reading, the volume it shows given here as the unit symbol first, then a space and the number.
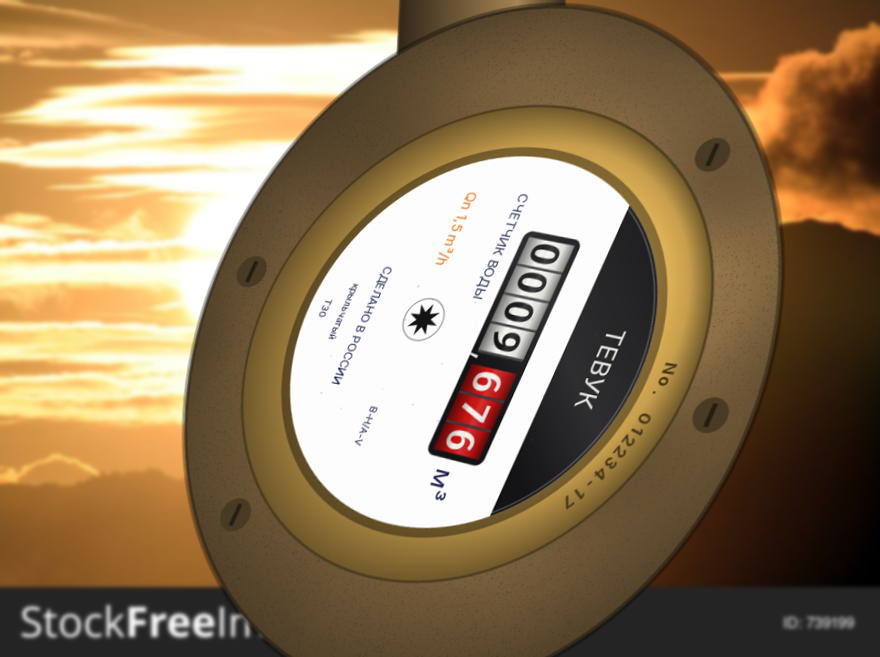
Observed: m³ 9.676
